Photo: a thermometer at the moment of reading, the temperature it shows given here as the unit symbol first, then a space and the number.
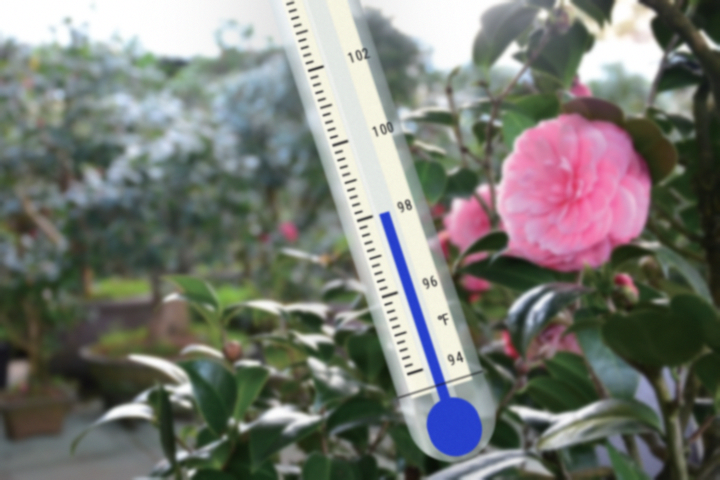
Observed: °F 98
